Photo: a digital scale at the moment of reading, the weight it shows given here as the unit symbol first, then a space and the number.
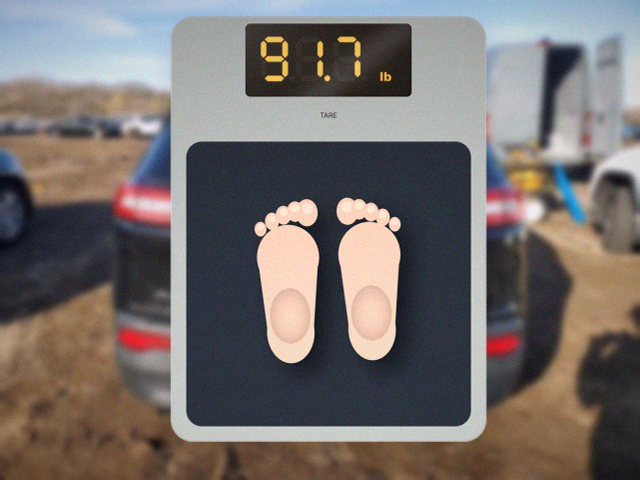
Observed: lb 91.7
